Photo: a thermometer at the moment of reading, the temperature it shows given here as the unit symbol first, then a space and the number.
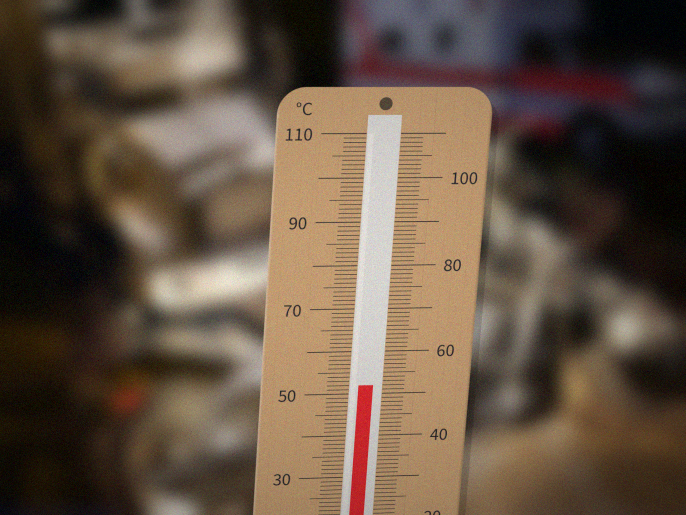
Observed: °C 52
